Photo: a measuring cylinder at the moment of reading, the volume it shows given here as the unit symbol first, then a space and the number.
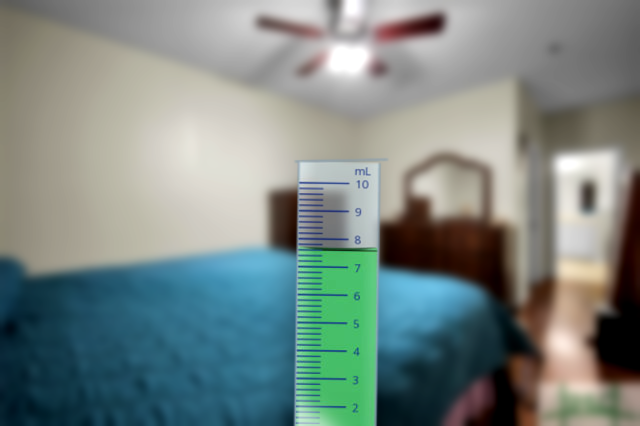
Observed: mL 7.6
